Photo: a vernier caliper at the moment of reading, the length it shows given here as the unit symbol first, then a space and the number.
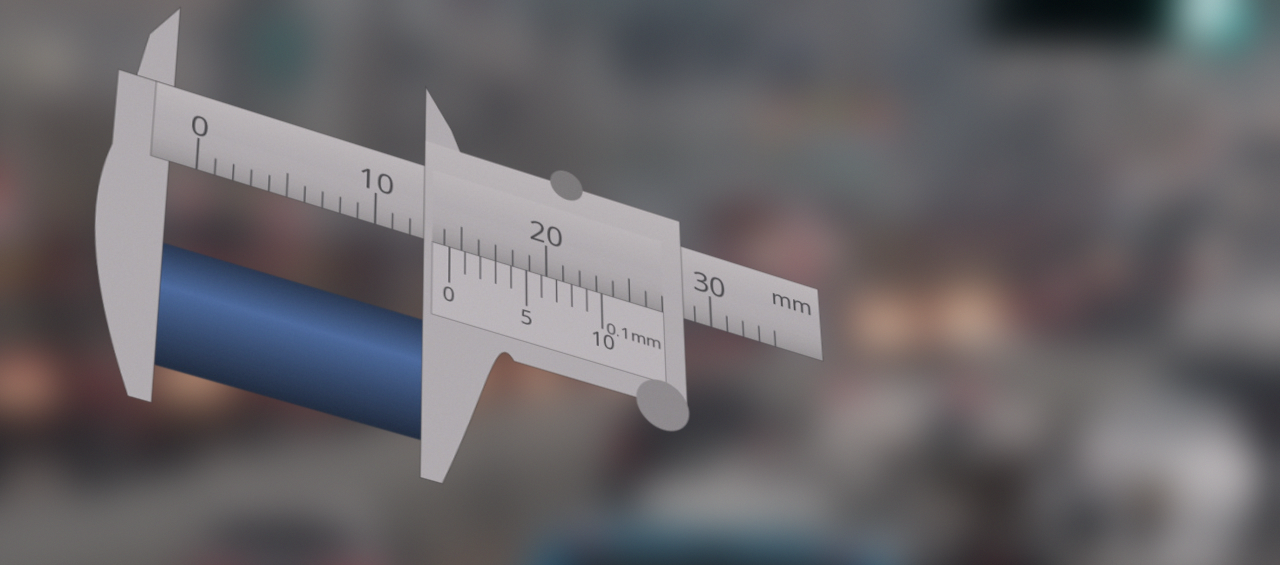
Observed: mm 14.3
